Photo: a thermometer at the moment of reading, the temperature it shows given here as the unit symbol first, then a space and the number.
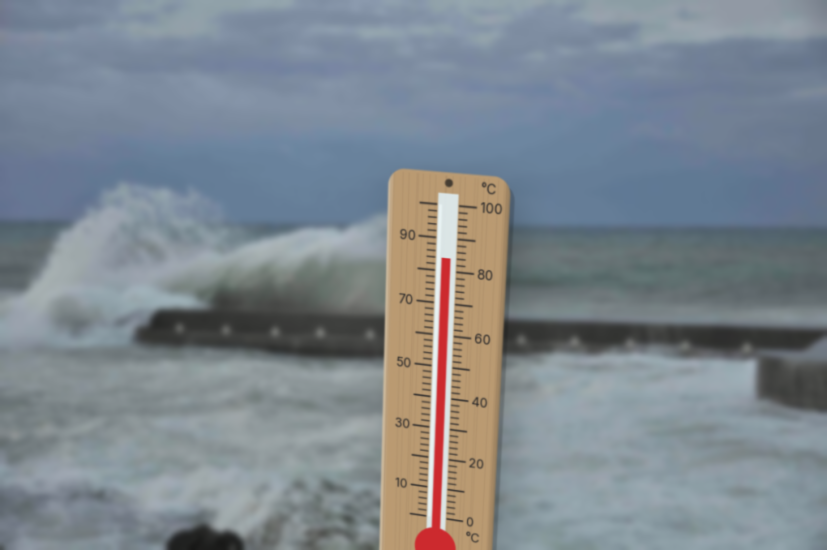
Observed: °C 84
